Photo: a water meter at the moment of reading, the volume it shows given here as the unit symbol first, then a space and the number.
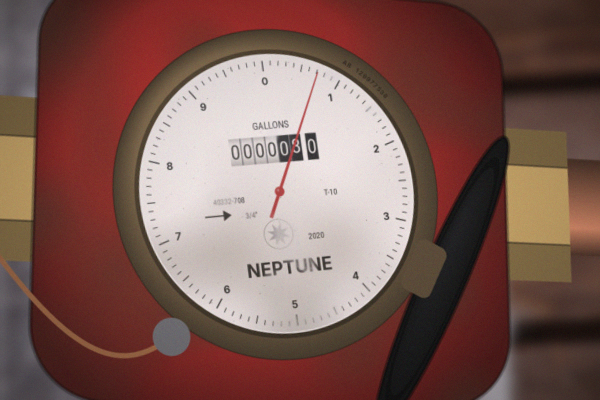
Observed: gal 80.7
